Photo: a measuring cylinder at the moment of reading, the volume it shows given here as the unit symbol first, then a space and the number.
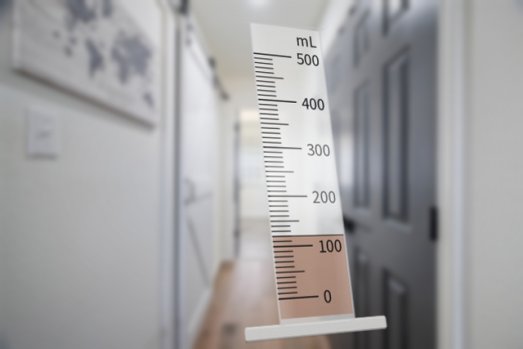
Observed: mL 120
